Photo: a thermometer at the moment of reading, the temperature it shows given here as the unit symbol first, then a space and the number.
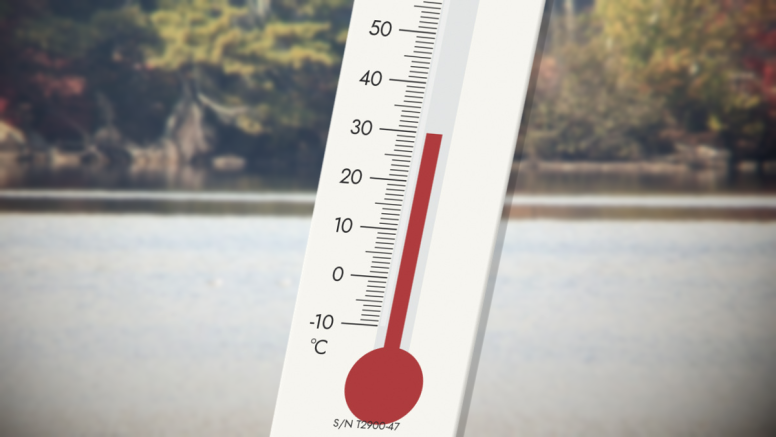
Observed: °C 30
